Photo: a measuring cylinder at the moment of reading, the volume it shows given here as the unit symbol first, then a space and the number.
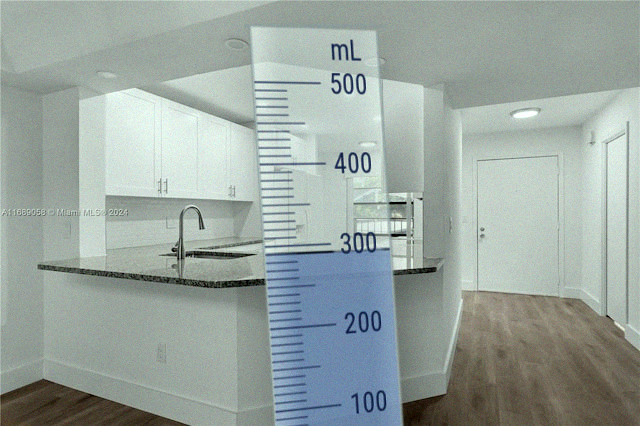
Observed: mL 290
